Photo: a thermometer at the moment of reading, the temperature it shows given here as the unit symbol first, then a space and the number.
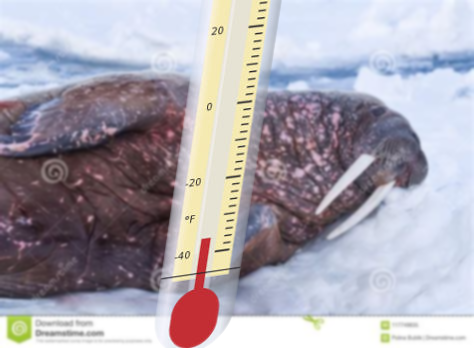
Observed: °F -36
